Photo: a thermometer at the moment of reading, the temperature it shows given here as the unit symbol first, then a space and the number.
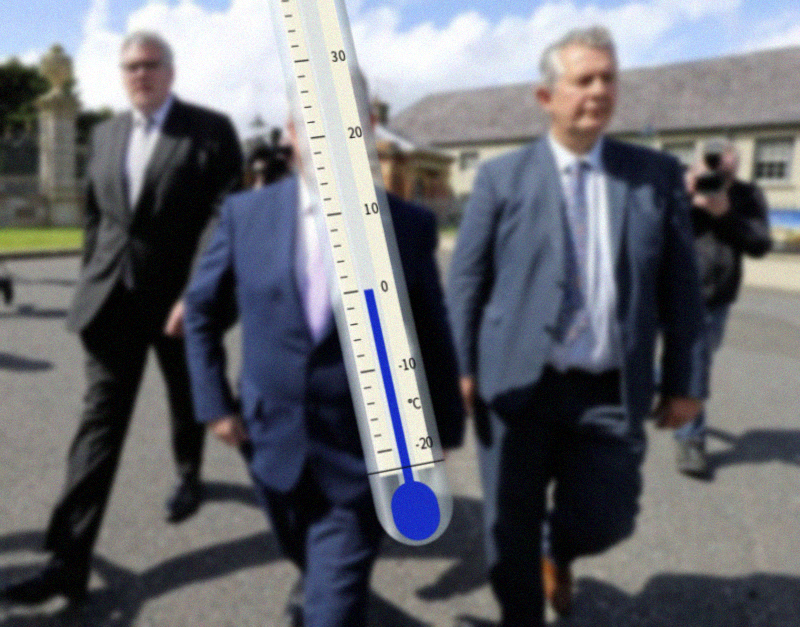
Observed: °C 0
